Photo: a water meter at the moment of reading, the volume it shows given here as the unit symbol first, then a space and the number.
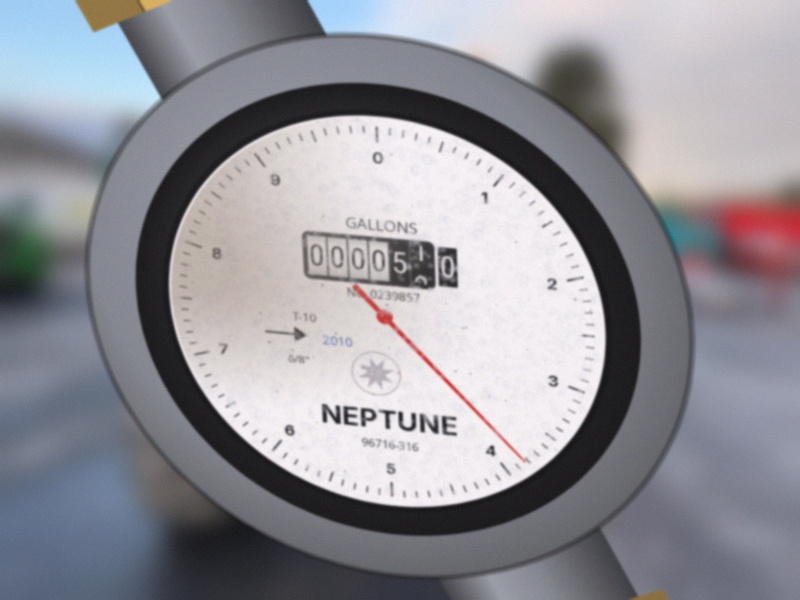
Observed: gal 513.8
